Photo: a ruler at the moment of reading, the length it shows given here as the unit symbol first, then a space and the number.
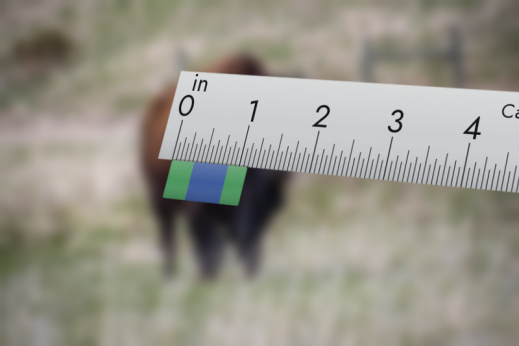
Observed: in 1.125
